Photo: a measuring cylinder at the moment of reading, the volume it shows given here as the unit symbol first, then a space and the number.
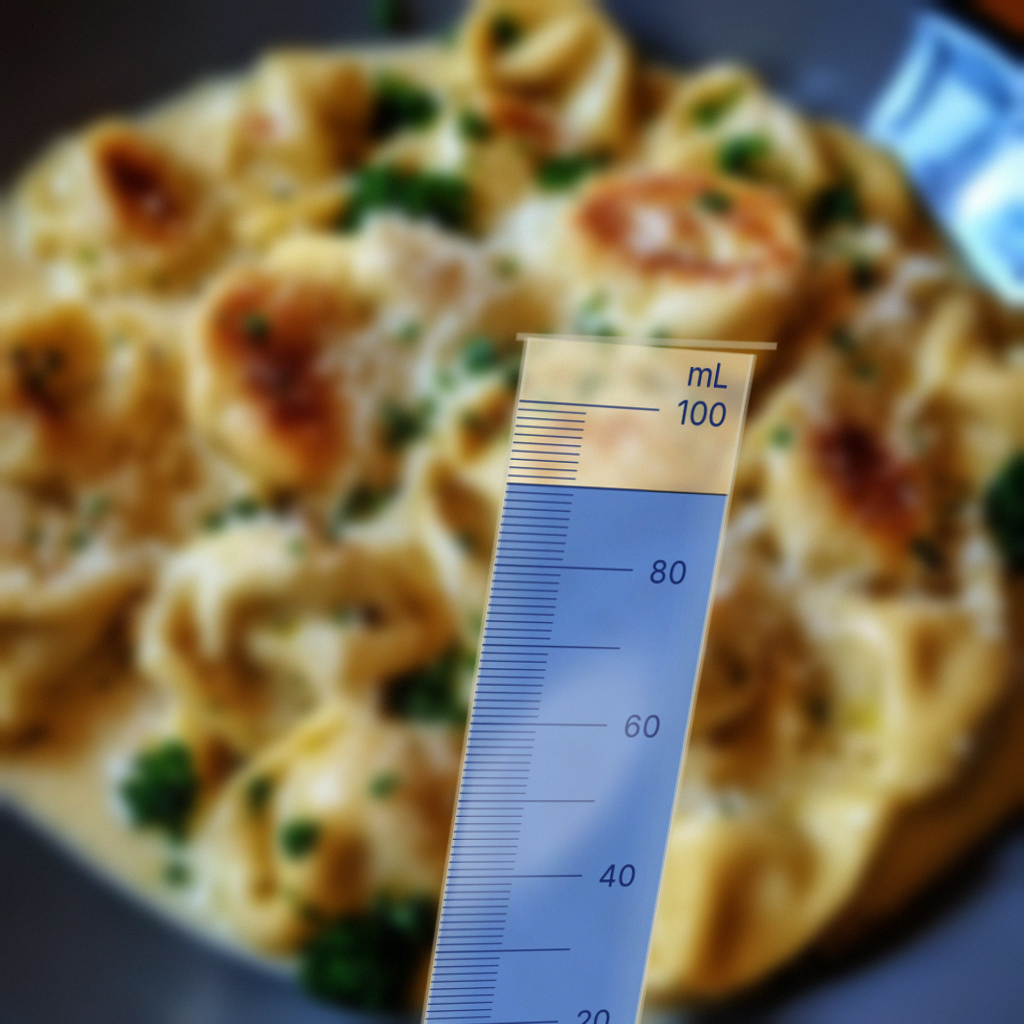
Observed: mL 90
